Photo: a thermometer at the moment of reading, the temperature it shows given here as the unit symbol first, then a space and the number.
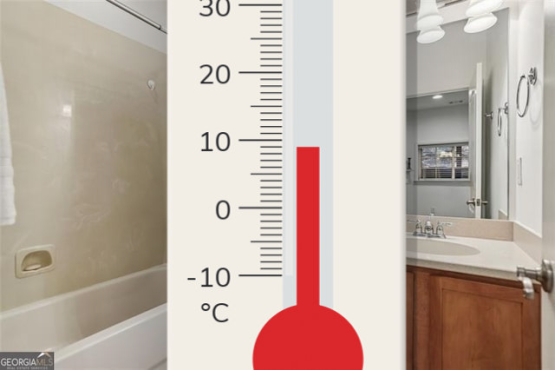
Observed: °C 9
